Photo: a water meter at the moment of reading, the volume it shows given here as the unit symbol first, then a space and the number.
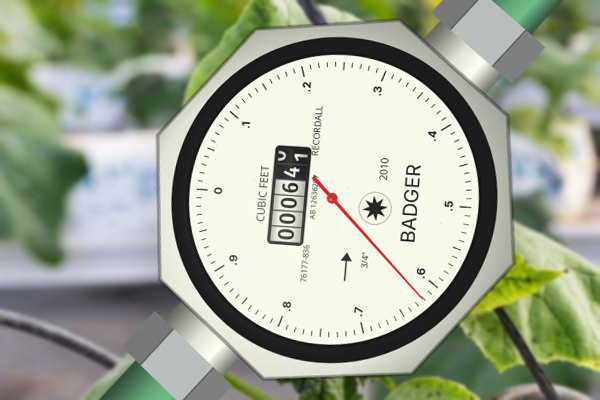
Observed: ft³ 640.62
